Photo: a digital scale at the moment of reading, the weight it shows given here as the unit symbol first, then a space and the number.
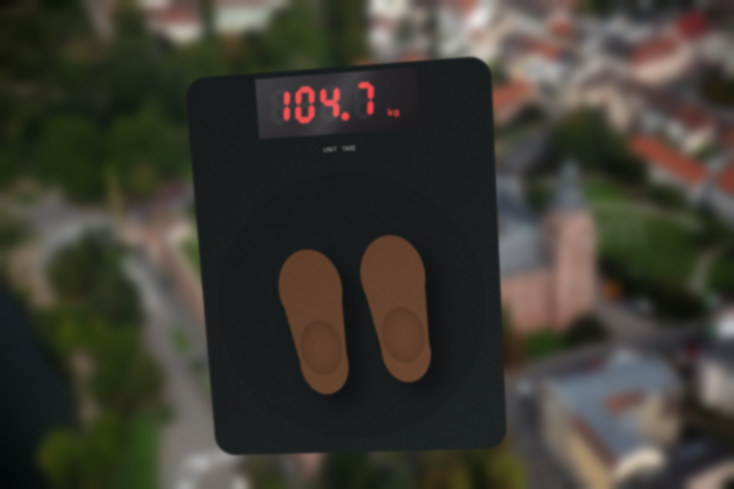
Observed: kg 104.7
